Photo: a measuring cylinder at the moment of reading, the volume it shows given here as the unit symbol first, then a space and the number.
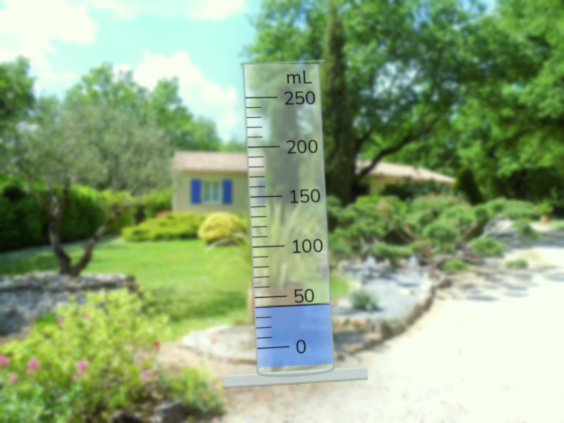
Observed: mL 40
